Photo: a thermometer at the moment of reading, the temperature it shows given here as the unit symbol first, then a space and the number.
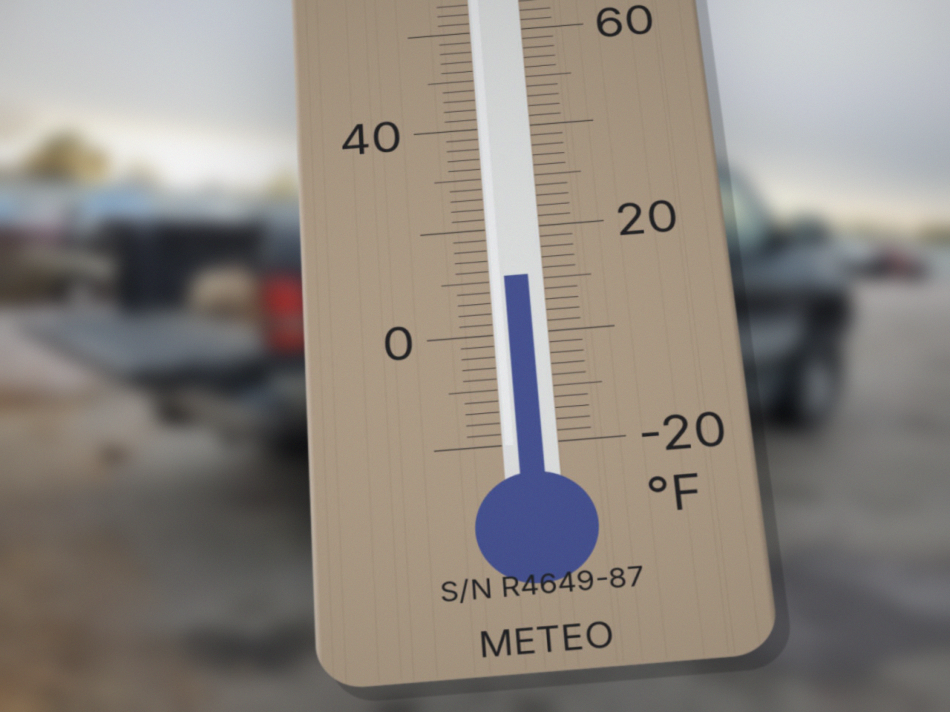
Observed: °F 11
